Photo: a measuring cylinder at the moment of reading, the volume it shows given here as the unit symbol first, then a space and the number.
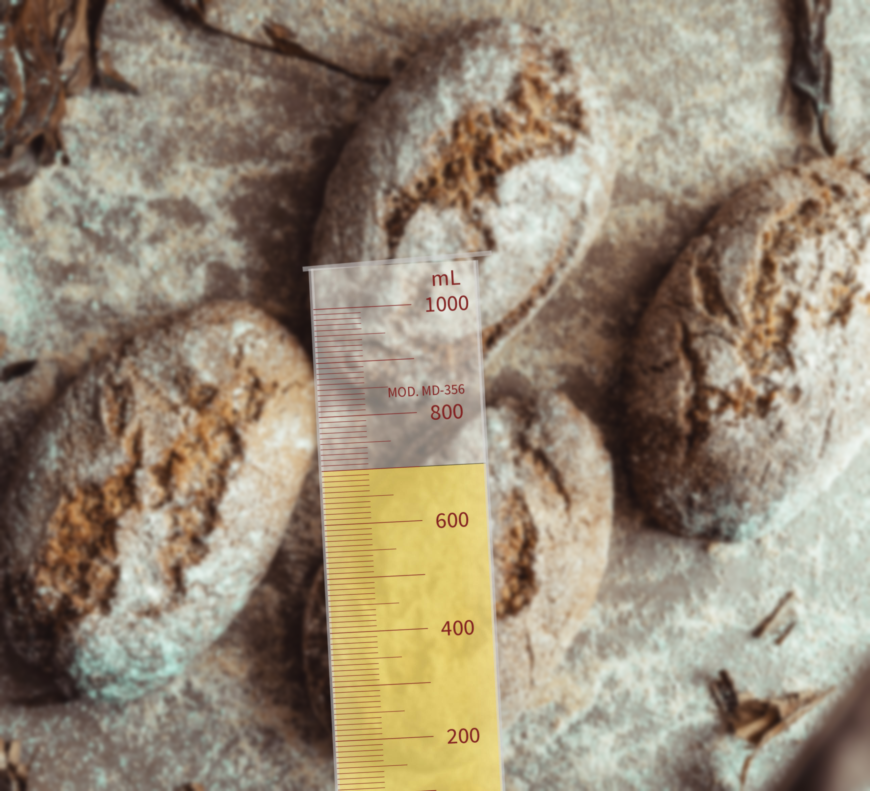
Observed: mL 700
